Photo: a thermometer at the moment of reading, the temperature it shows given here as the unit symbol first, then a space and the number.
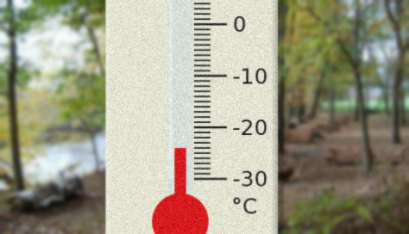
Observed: °C -24
